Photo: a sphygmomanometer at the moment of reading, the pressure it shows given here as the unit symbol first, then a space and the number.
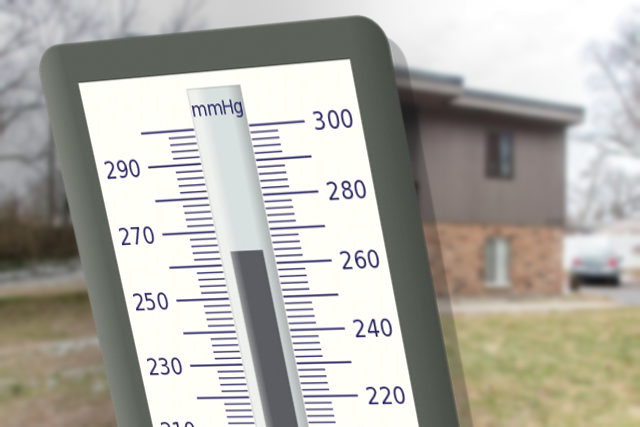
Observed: mmHg 264
